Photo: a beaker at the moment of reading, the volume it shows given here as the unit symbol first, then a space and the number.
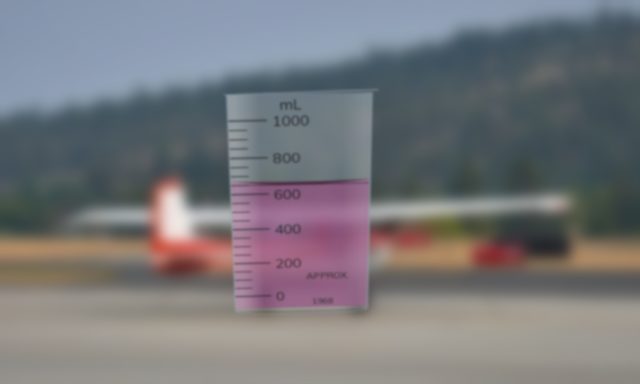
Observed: mL 650
